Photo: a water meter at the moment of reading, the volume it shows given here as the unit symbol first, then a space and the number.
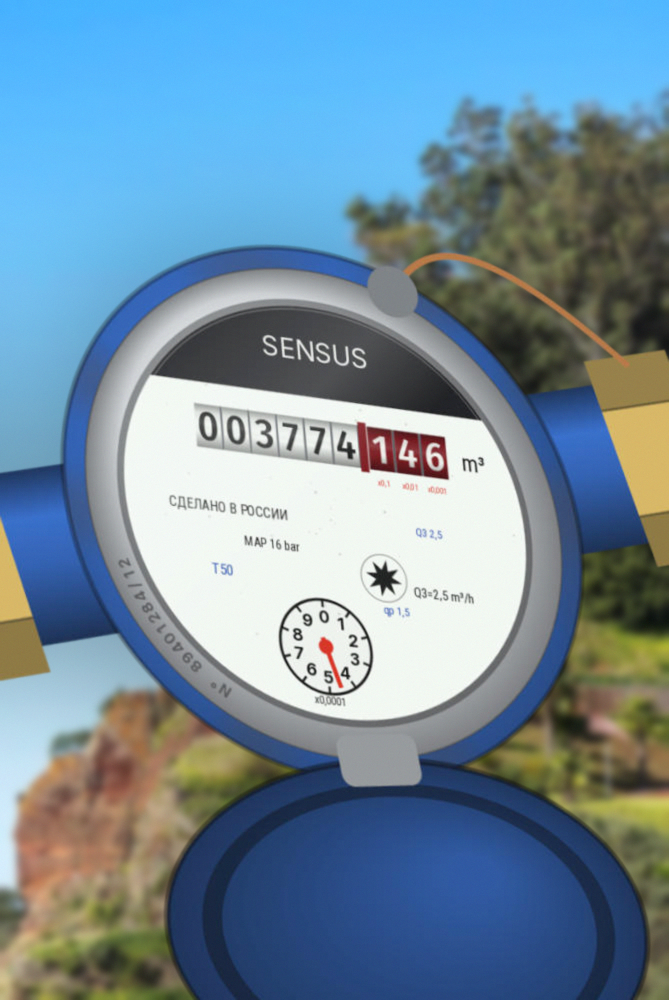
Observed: m³ 3774.1464
